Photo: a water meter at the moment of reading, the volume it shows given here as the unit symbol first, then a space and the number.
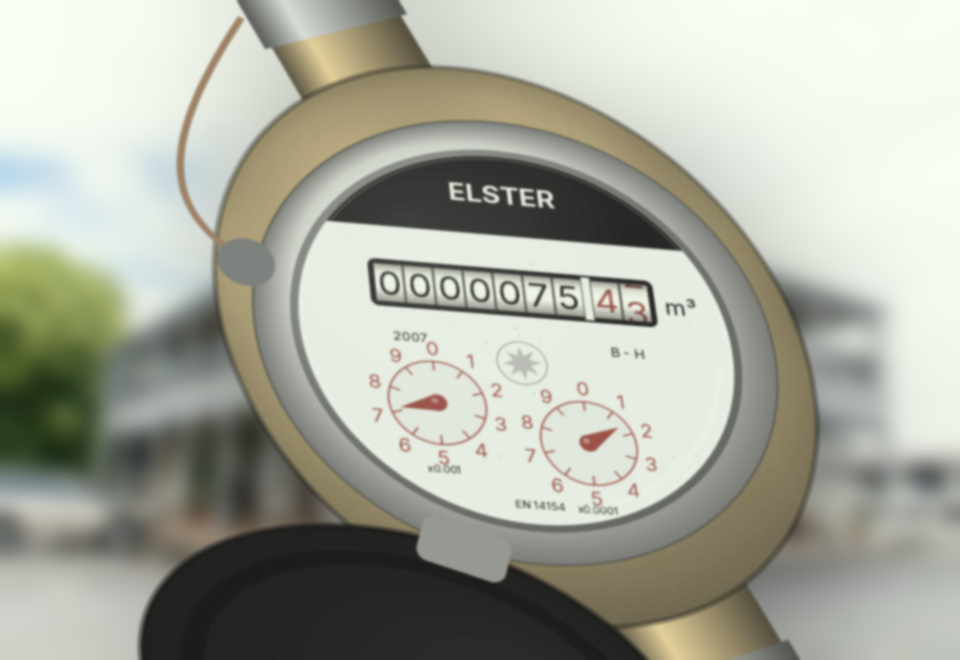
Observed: m³ 75.4271
